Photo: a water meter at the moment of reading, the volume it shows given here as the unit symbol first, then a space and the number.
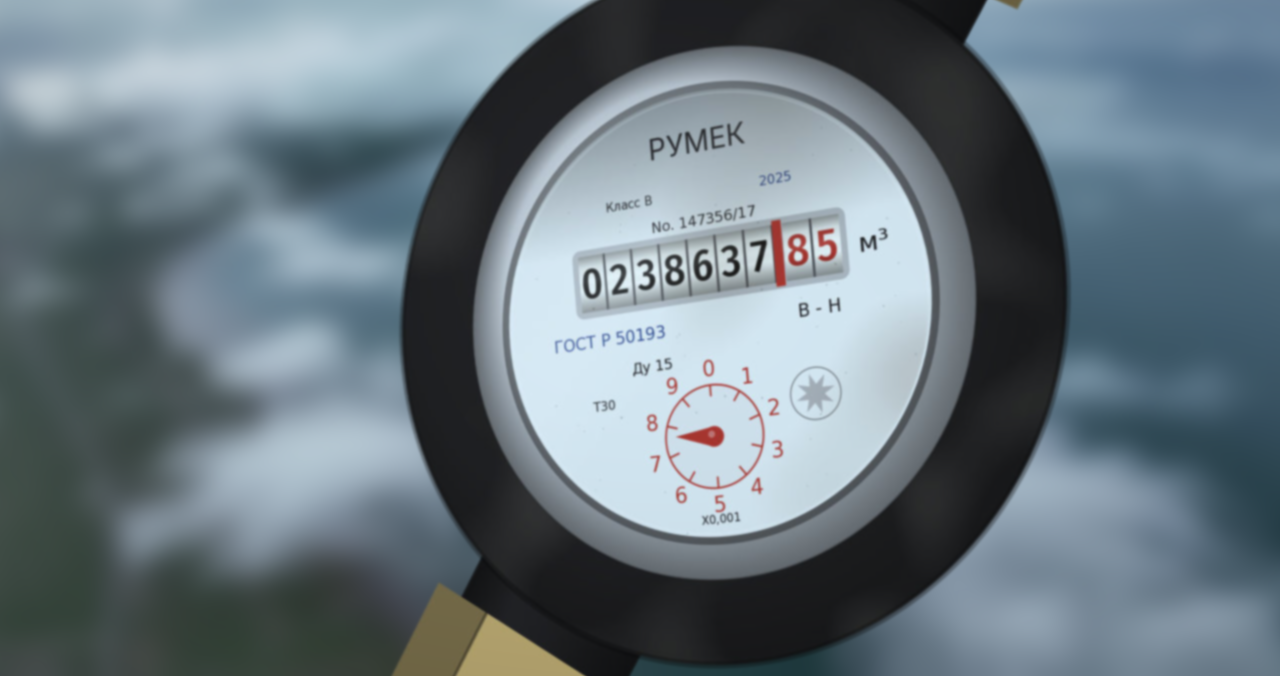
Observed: m³ 238637.857
